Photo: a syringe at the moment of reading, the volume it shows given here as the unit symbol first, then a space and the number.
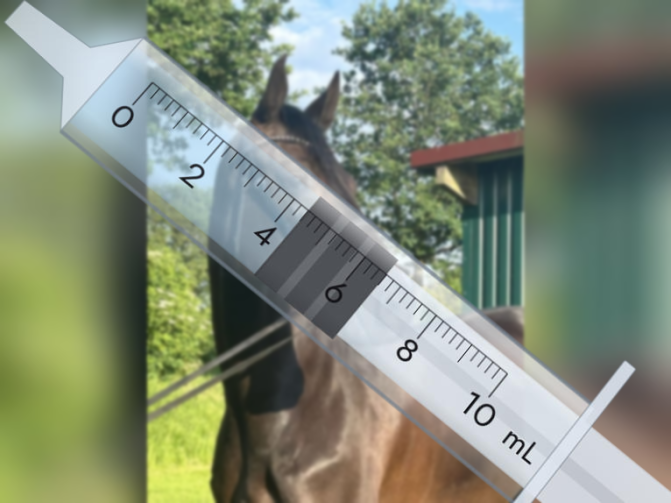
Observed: mL 4.4
